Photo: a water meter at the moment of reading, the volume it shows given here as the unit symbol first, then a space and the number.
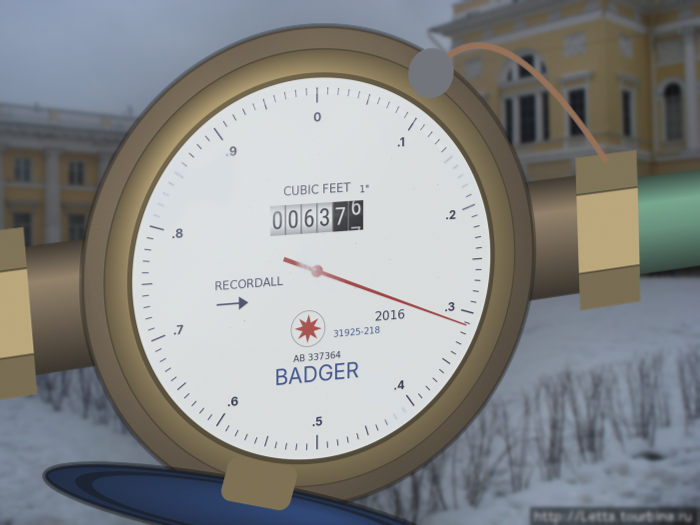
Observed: ft³ 6376.31
